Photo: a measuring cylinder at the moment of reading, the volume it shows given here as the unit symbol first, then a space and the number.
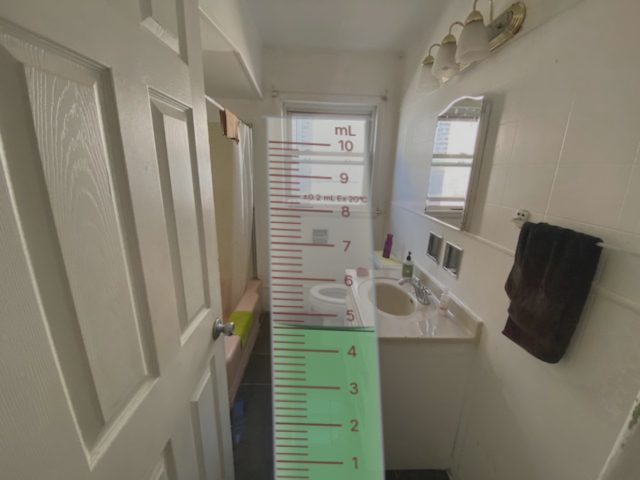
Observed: mL 4.6
